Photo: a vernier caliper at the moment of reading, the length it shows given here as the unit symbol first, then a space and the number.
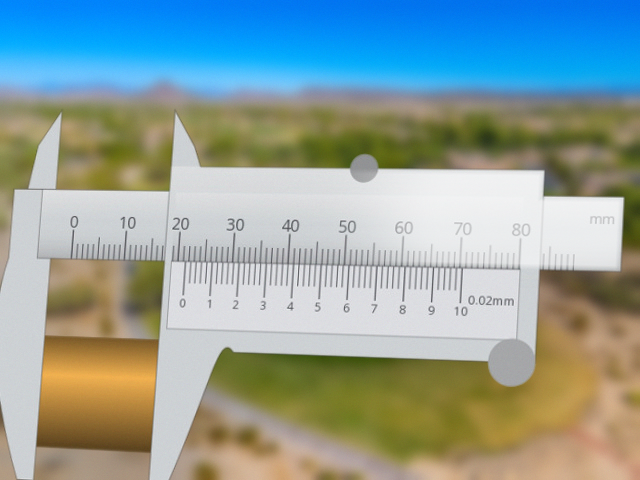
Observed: mm 21.4
